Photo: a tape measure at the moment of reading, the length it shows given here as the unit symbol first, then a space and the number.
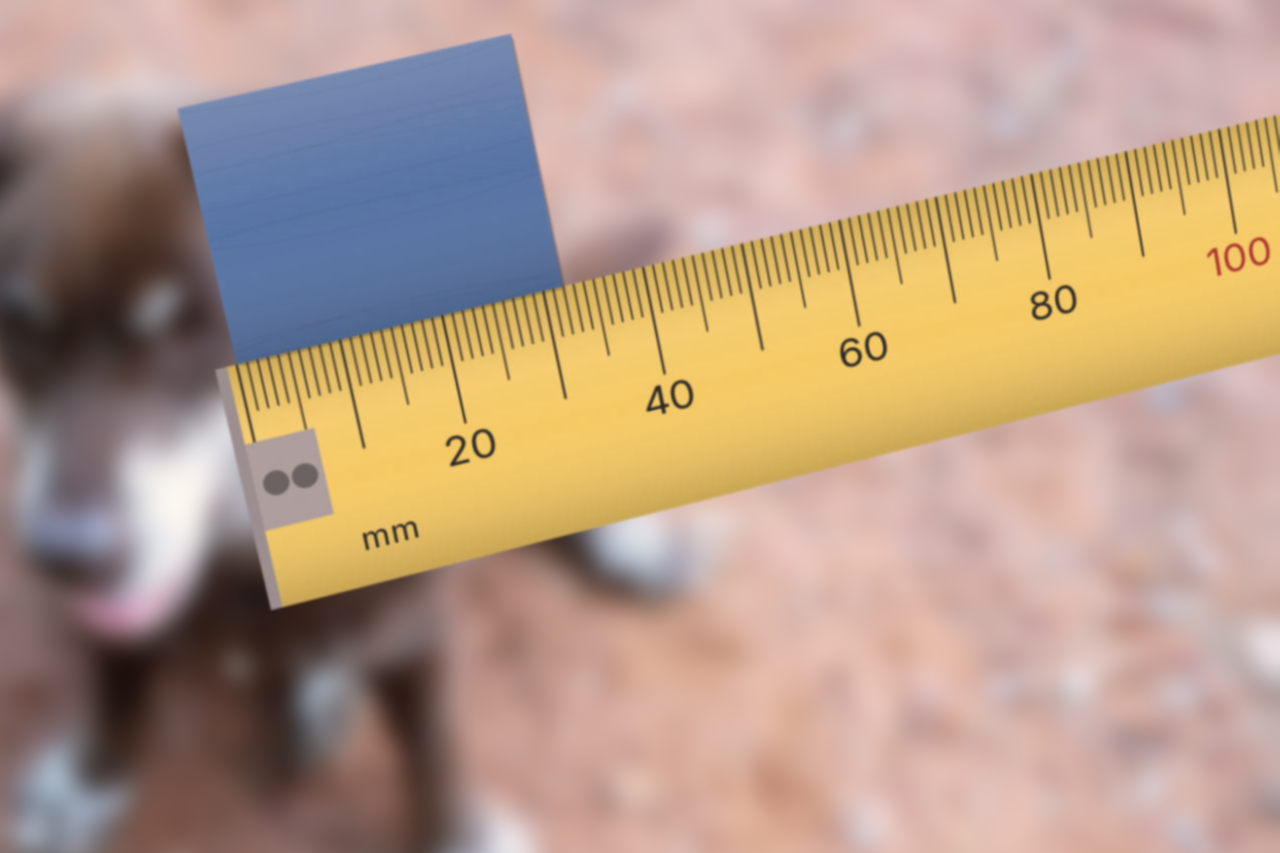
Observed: mm 32
